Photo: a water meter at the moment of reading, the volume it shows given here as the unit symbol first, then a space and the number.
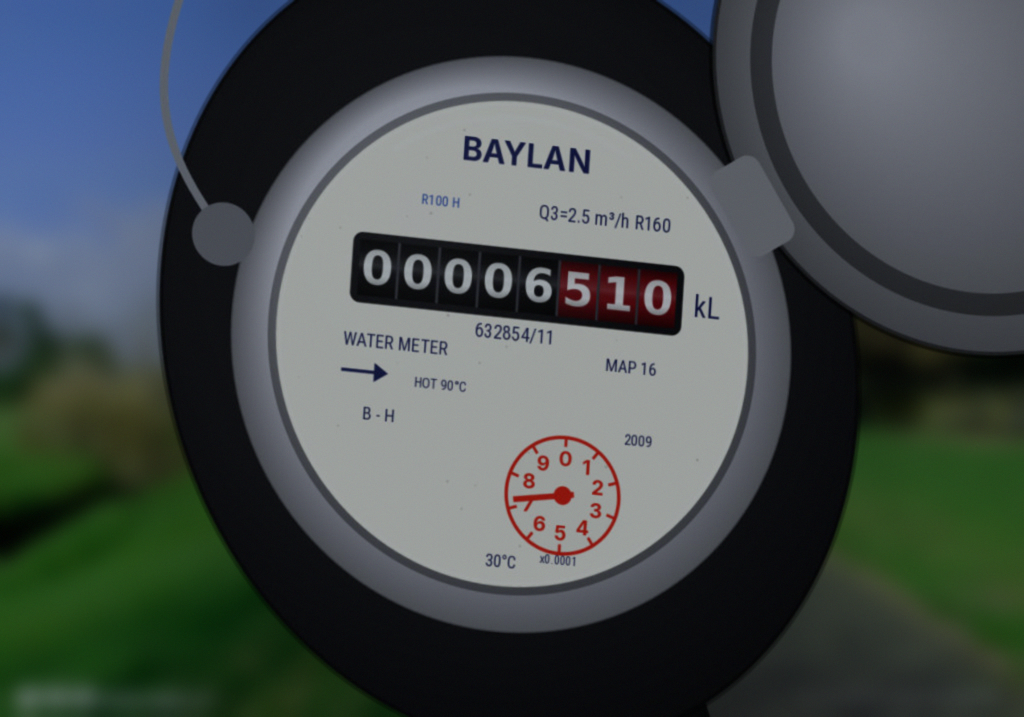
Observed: kL 6.5107
